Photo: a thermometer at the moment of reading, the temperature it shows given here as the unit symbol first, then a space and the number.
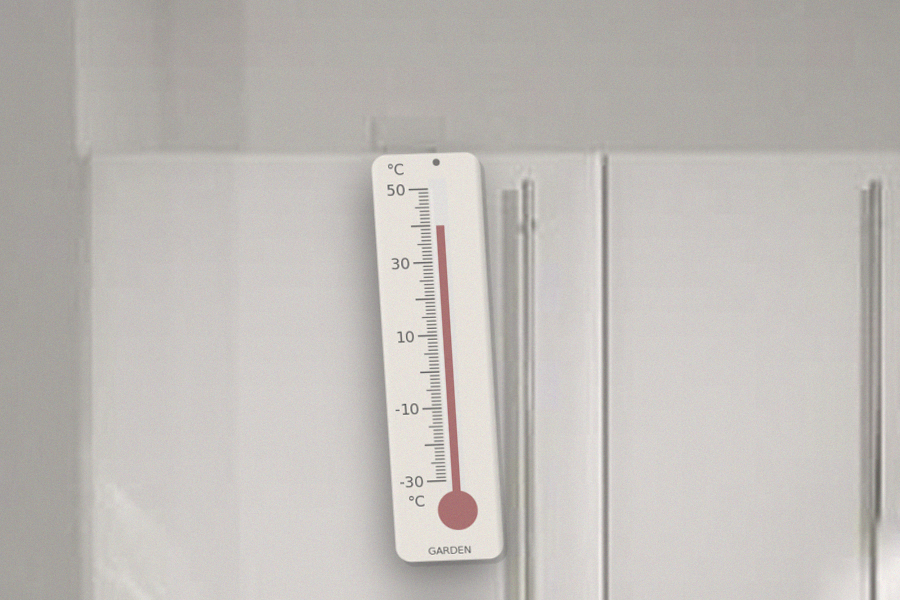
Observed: °C 40
